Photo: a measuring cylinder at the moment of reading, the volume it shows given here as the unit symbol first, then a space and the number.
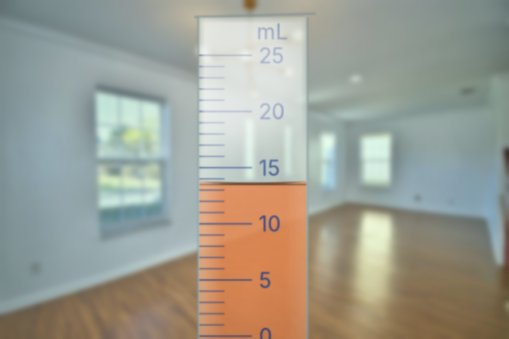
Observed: mL 13.5
